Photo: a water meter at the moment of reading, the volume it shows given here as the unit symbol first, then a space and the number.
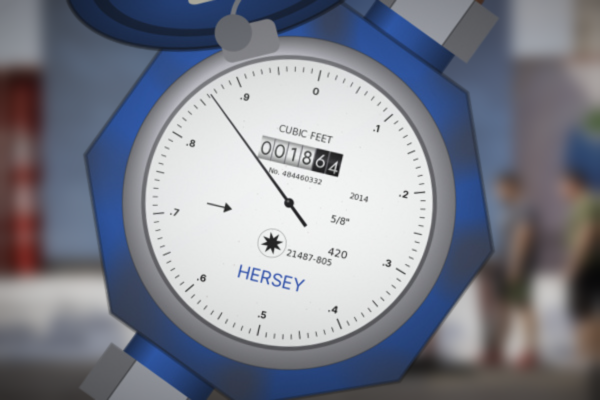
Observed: ft³ 1863.86
